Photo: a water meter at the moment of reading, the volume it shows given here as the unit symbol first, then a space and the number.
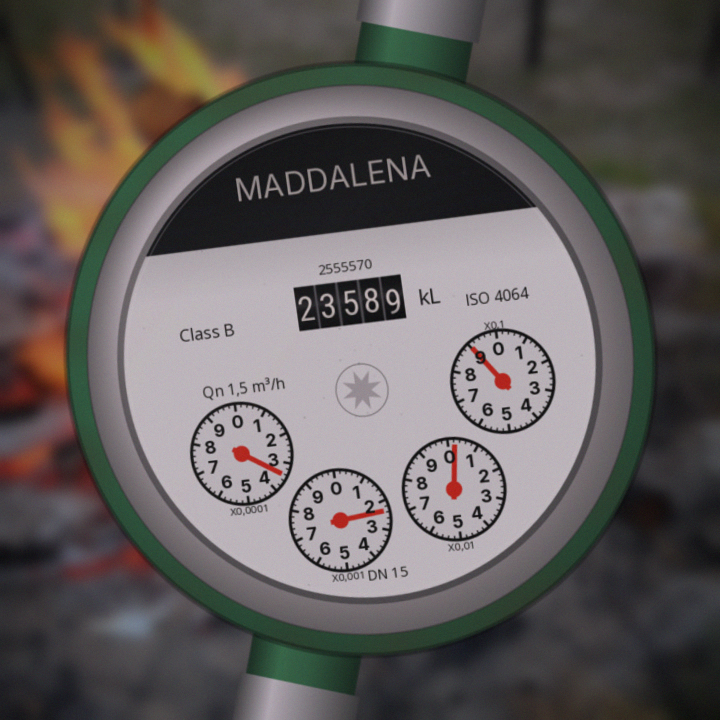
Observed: kL 23588.9023
